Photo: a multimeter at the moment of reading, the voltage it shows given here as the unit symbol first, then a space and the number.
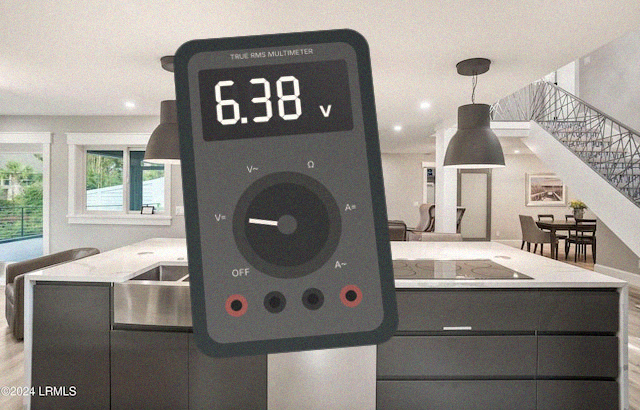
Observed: V 6.38
